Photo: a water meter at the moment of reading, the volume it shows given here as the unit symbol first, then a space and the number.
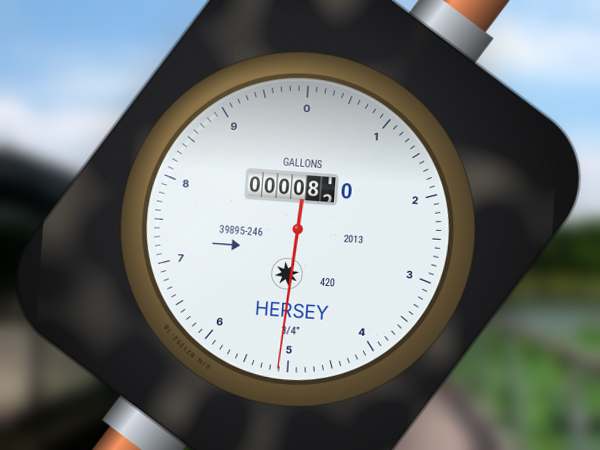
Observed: gal 815.1
